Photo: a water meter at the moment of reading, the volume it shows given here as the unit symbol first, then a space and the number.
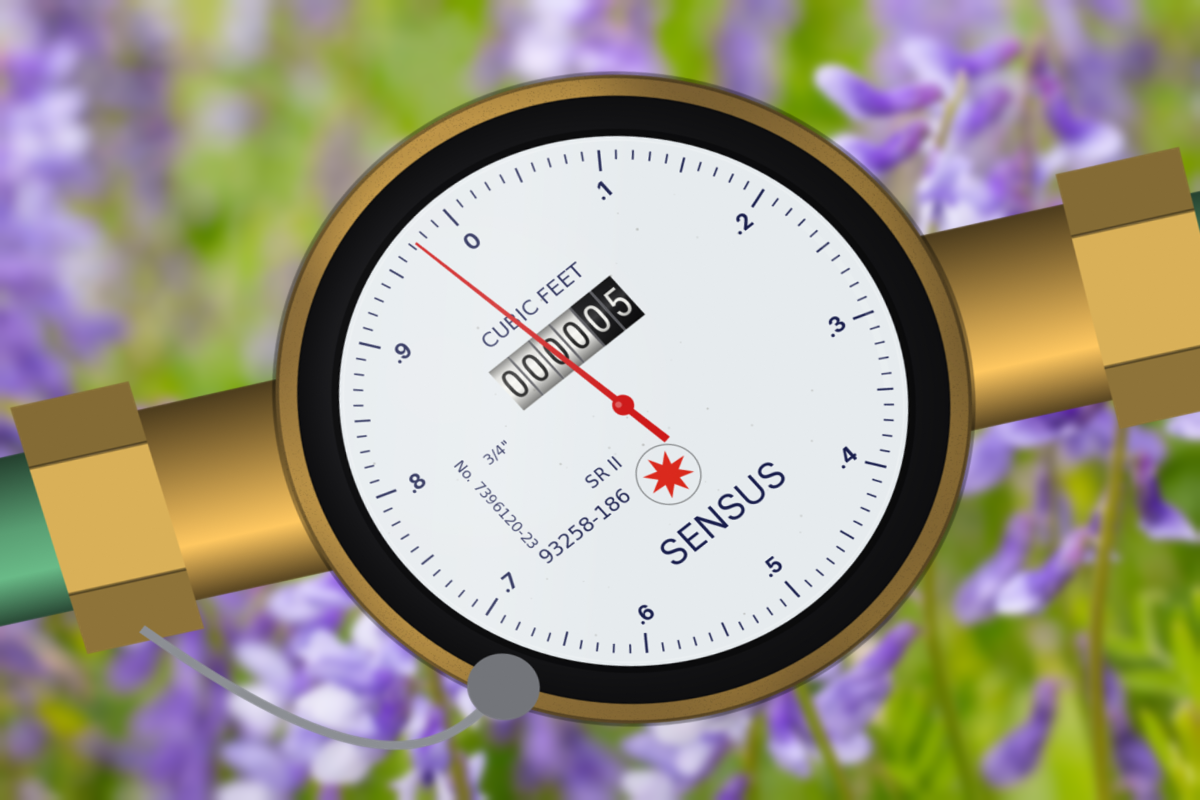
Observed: ft³ 4.97
